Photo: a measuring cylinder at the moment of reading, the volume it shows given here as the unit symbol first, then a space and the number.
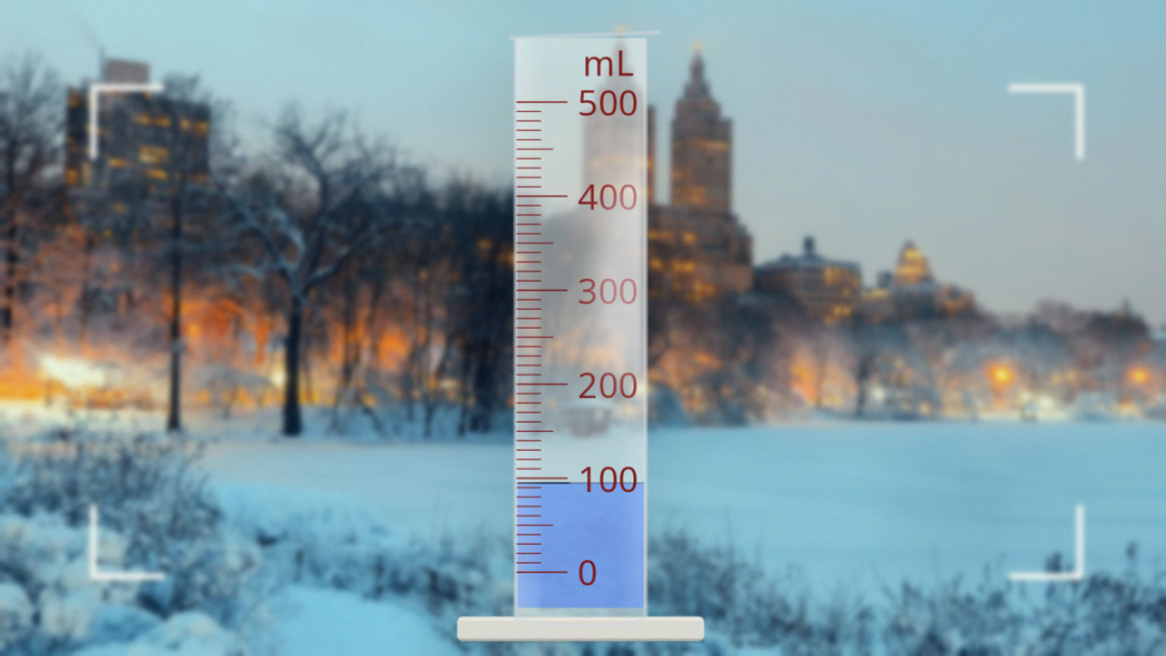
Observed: mL 95
